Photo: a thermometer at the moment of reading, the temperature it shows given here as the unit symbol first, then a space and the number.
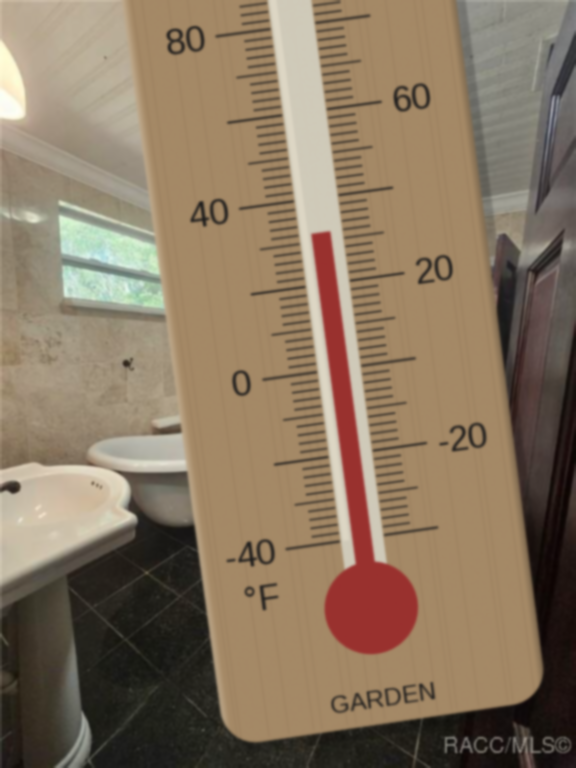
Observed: °F 32
